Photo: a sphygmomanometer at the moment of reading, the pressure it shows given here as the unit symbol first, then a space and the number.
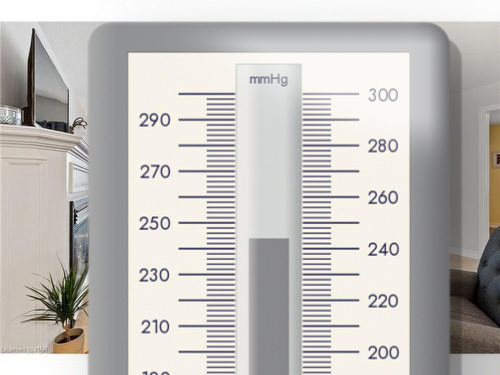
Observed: mmHg 244
